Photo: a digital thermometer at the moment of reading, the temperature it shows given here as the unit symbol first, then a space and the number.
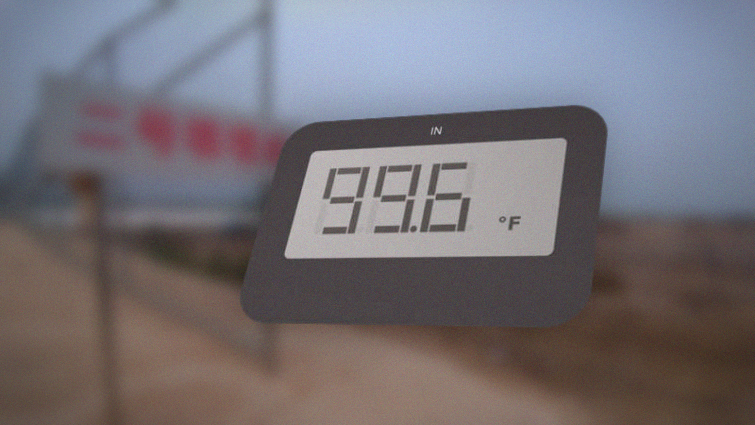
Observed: °F 99.6
